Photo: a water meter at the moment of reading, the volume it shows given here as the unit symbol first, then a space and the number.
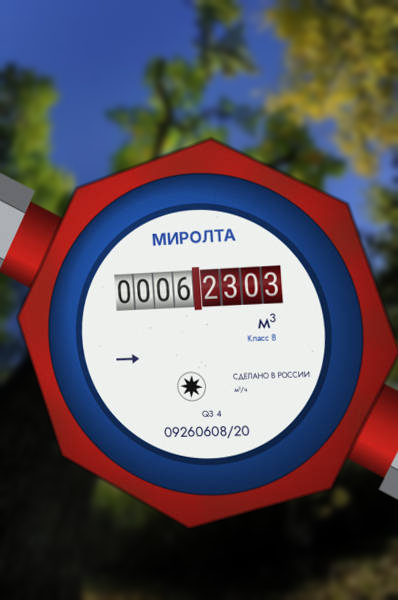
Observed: m³ 6.2303
